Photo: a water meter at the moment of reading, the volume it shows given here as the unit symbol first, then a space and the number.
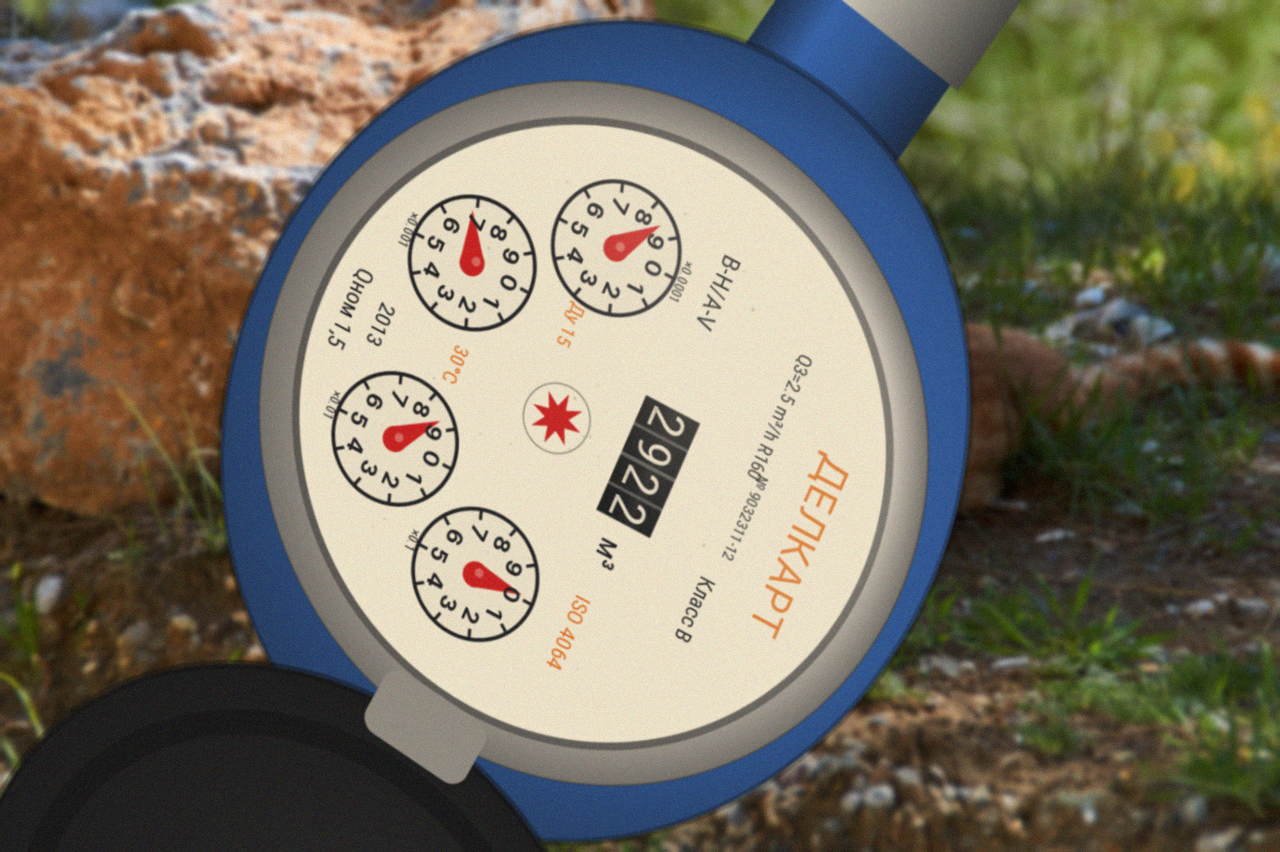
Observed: m³ 2921.9868
